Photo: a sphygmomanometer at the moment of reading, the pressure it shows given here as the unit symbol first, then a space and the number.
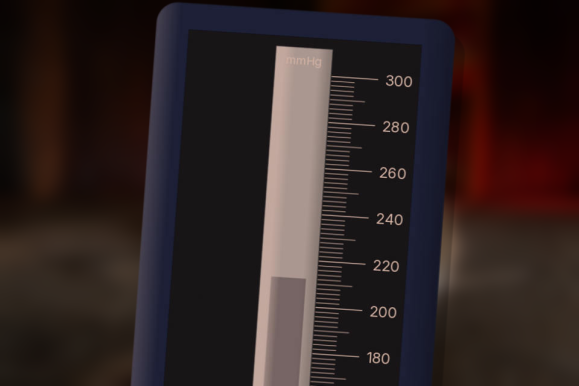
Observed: mmHg 212
